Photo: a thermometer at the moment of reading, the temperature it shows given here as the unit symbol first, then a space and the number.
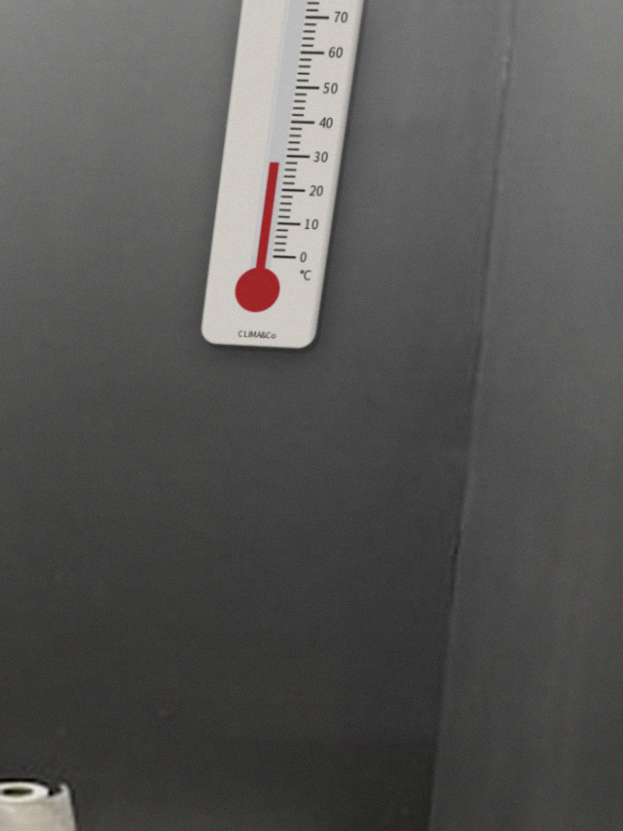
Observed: °C 28
